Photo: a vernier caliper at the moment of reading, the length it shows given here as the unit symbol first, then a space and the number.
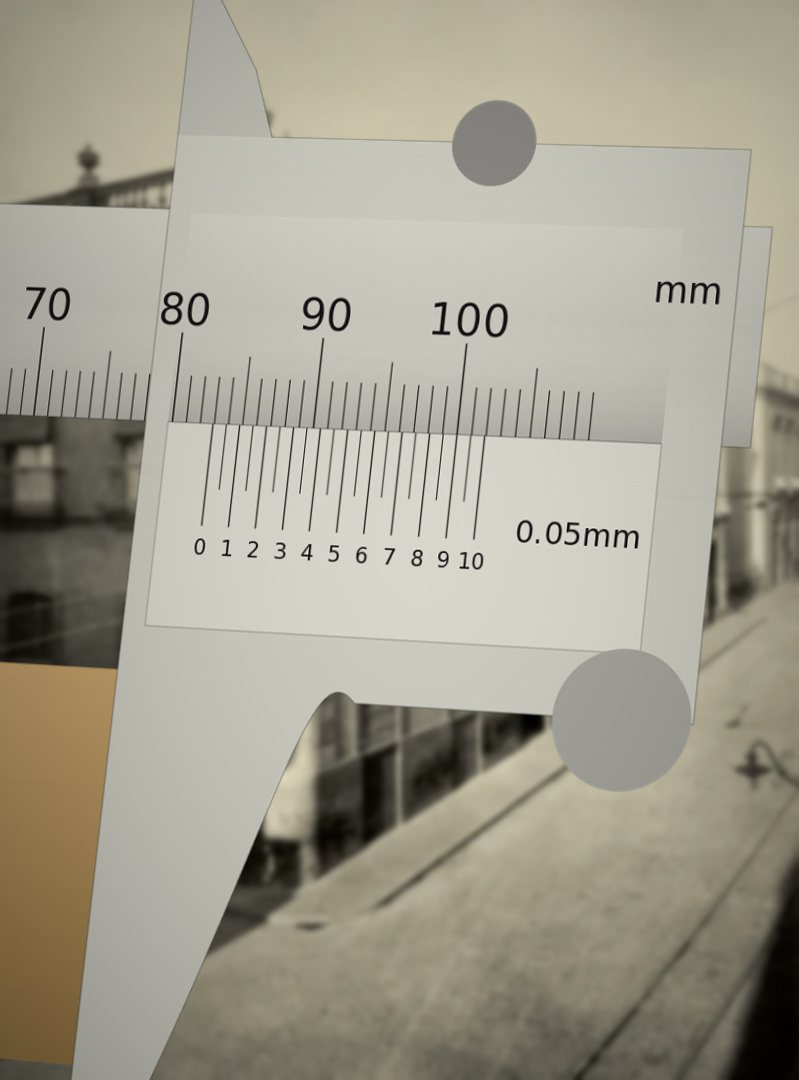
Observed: mm 82.9
